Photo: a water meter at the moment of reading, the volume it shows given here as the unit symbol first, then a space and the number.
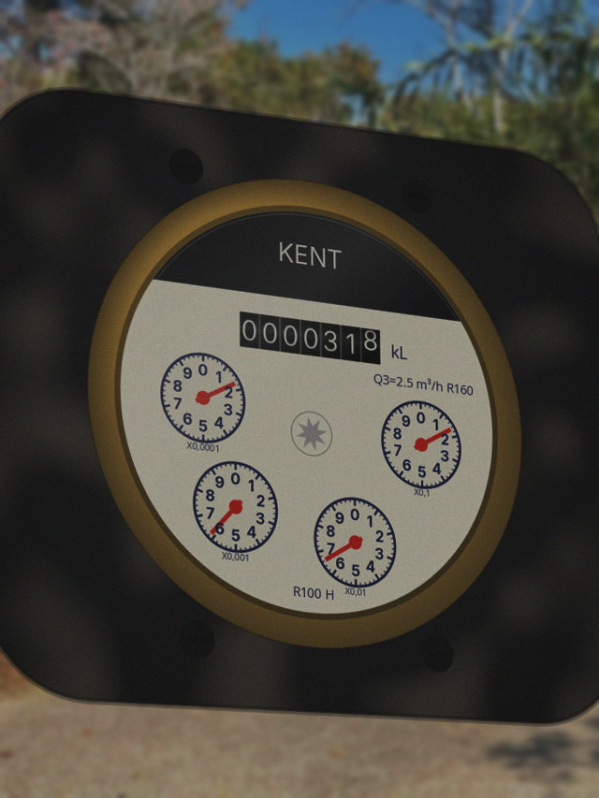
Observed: kL 318.1661
